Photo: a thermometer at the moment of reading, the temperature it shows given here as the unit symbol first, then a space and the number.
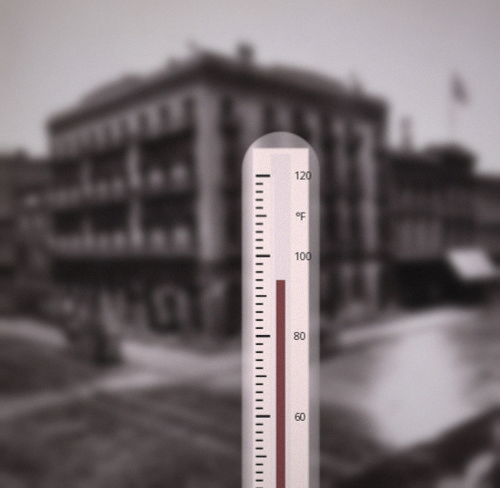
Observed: °F 94
